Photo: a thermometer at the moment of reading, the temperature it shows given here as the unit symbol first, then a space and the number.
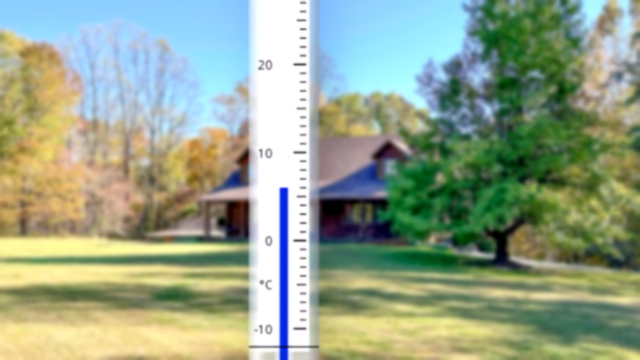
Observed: °C 6
